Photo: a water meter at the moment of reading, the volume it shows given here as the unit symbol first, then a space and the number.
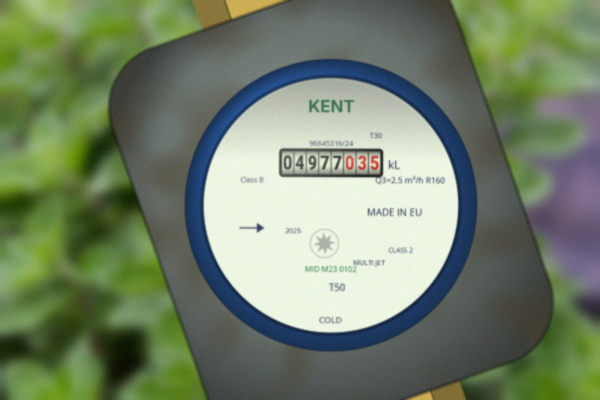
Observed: kL 4977.035
